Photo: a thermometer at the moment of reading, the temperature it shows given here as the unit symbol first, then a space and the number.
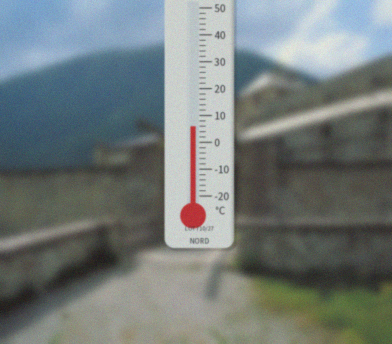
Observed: °C 6
